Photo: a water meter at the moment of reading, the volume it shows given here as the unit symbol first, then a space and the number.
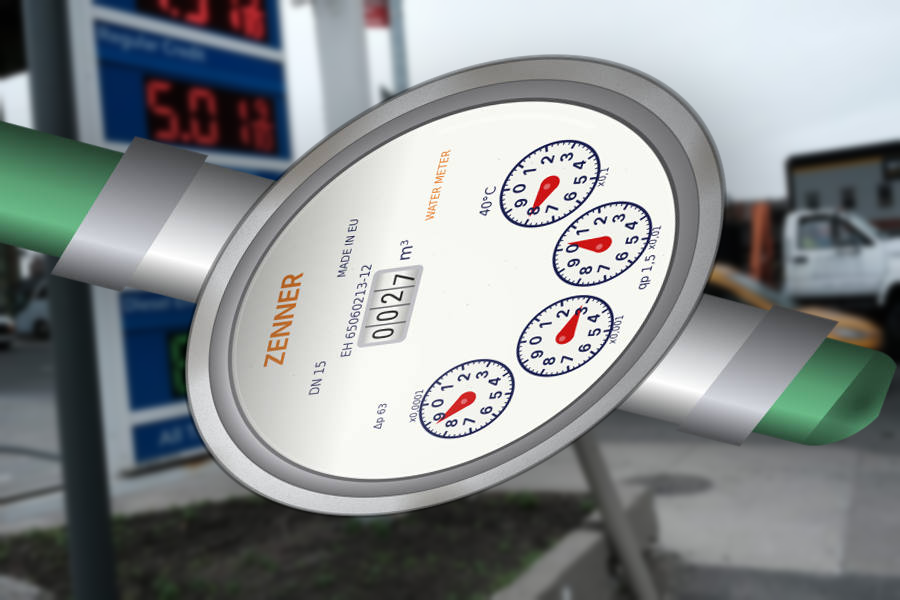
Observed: m³ 26.8028
